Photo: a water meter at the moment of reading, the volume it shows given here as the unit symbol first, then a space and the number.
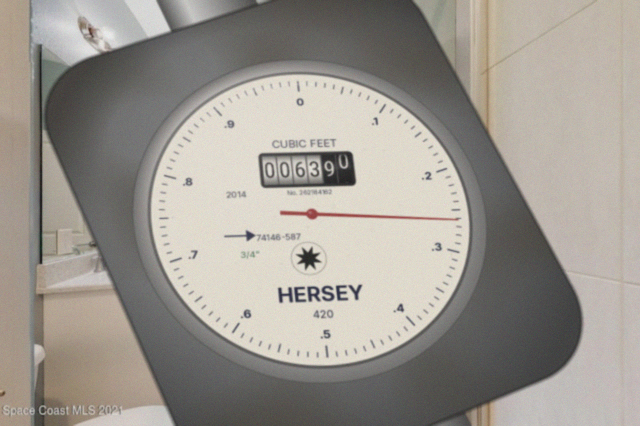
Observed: ft³ 6390.26
